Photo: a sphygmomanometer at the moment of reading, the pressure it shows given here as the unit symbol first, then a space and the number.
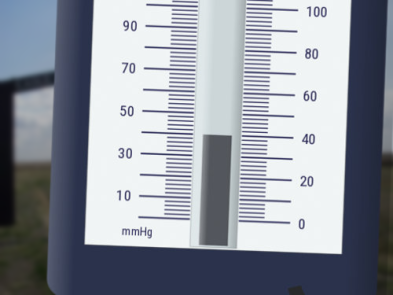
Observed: mmHg 40
